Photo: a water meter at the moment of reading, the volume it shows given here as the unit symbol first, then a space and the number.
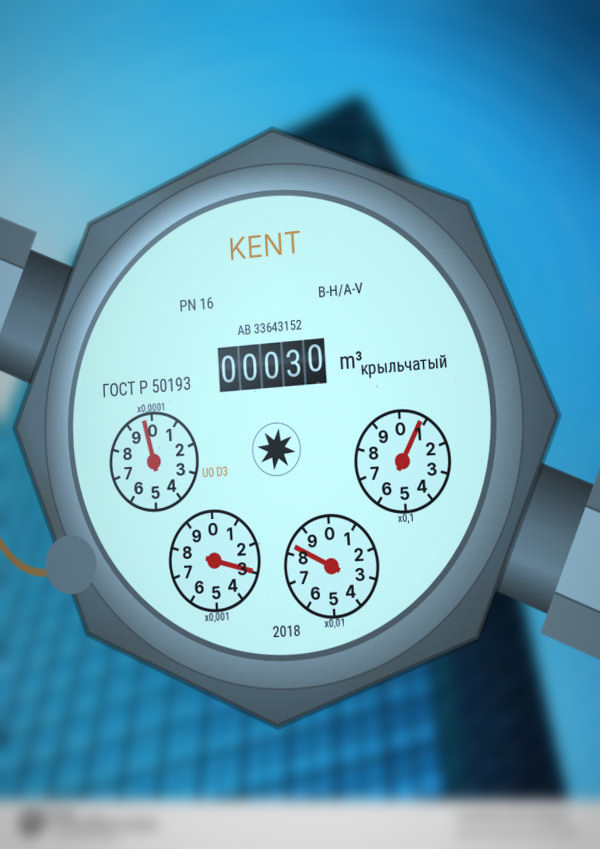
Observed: m³ 30.0829
